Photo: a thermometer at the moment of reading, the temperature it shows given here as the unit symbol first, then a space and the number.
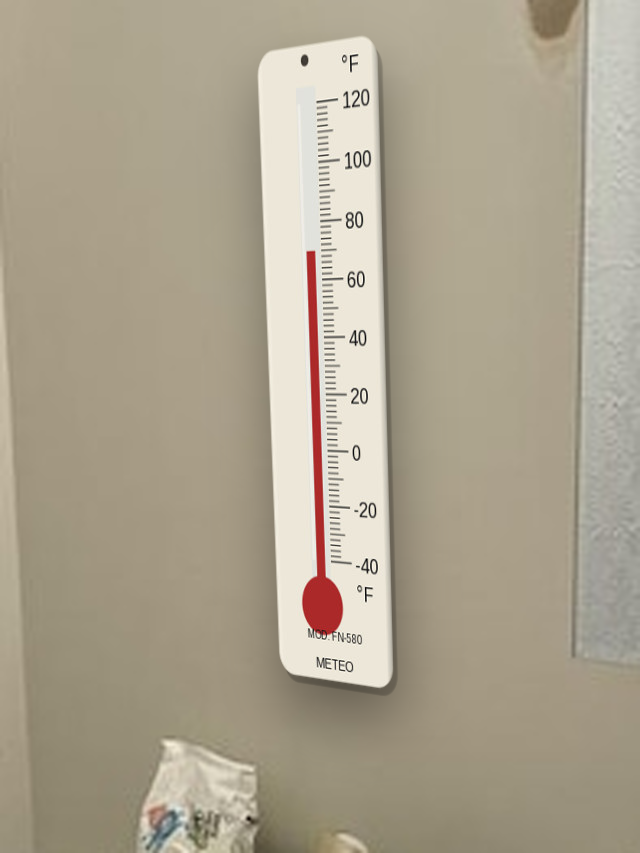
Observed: °F 70
